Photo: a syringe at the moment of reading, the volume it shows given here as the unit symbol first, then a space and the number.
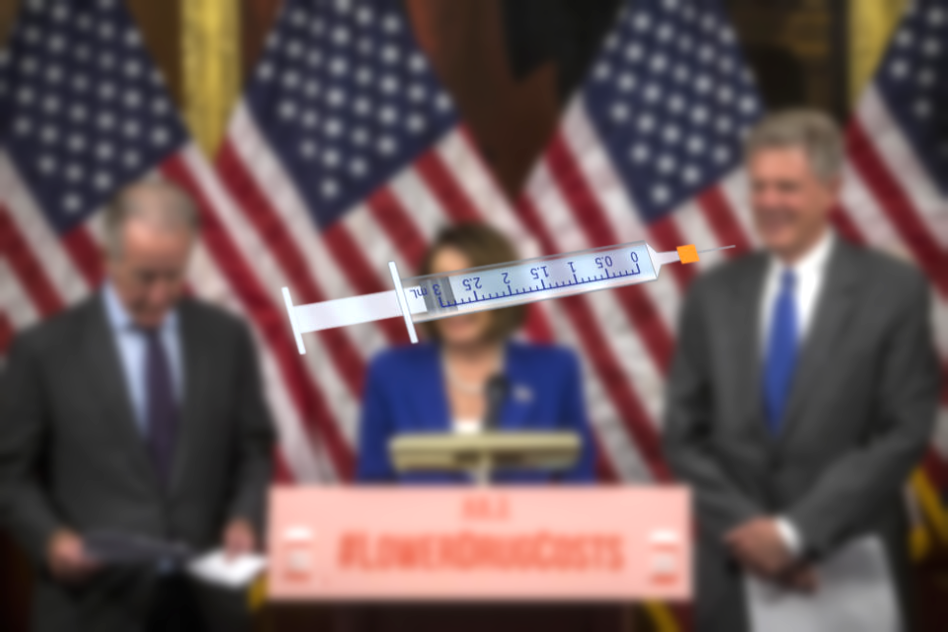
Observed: mL 2.8
